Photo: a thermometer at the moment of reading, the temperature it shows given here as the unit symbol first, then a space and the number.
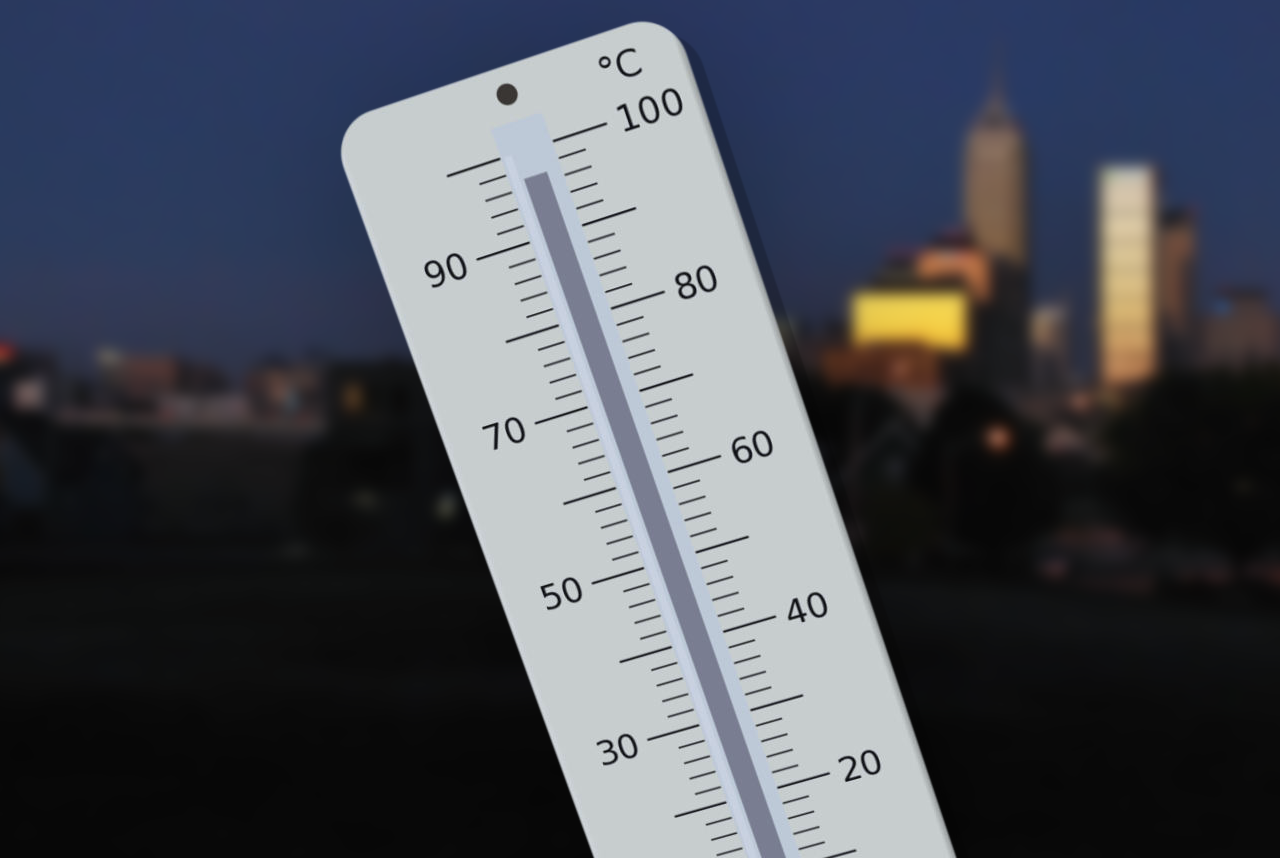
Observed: °C 97
